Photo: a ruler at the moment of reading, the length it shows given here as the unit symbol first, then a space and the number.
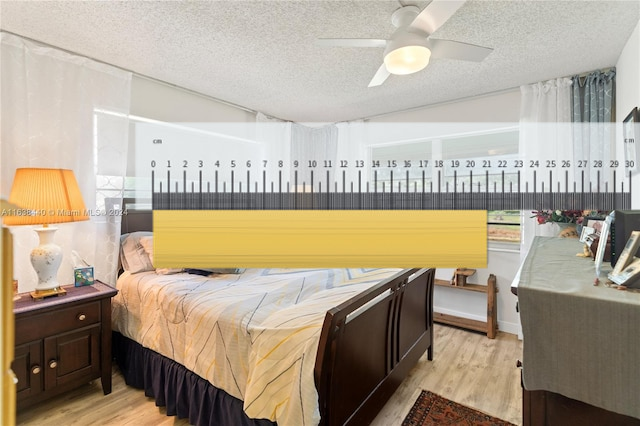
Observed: cm 21
